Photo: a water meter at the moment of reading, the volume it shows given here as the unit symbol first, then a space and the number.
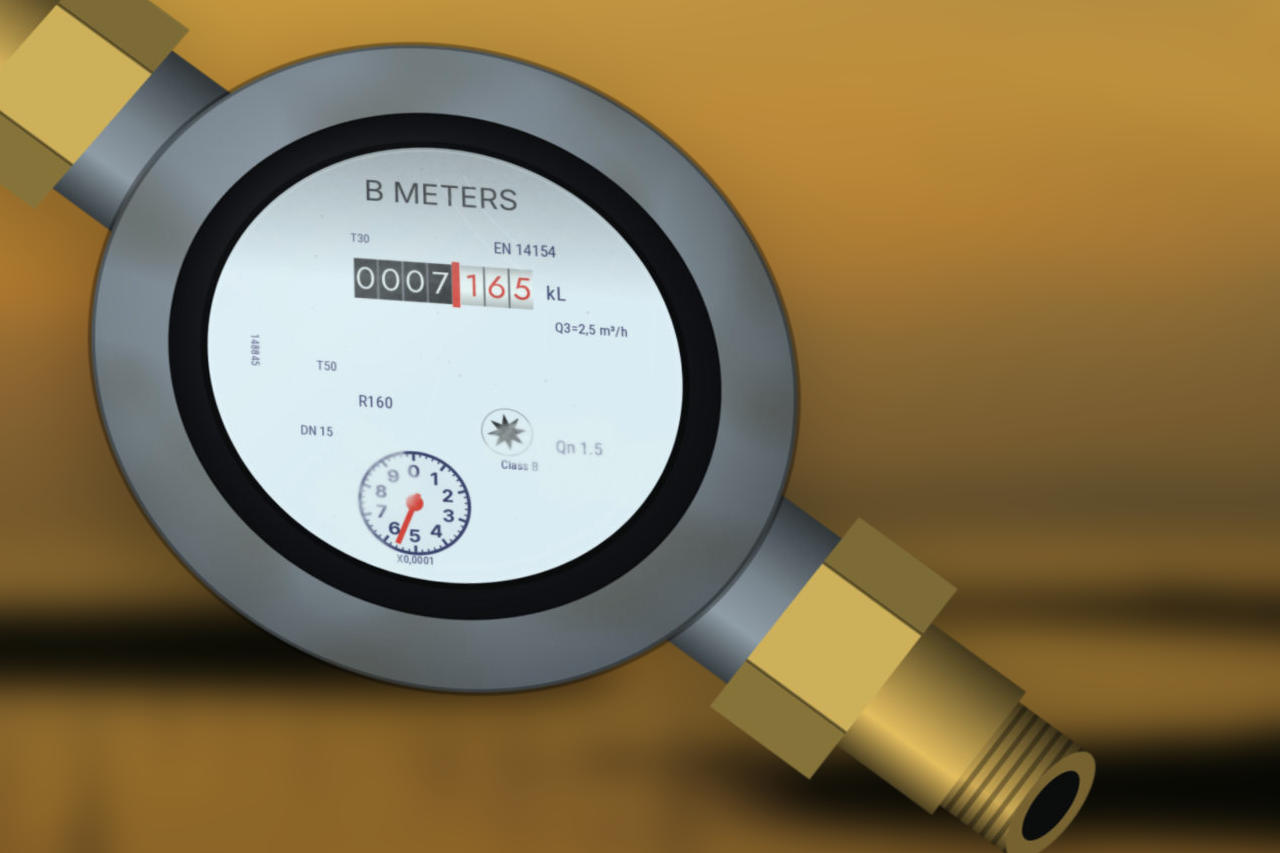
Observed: kL 7.1655
